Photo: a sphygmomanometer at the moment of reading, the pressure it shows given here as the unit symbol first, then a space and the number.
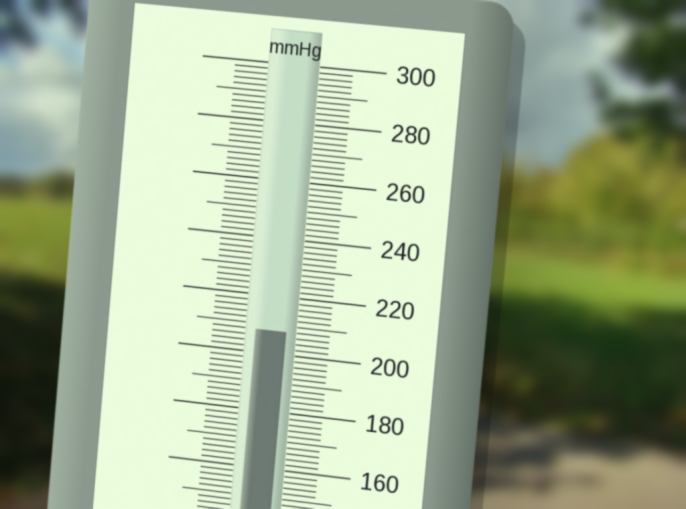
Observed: mmHg 208
